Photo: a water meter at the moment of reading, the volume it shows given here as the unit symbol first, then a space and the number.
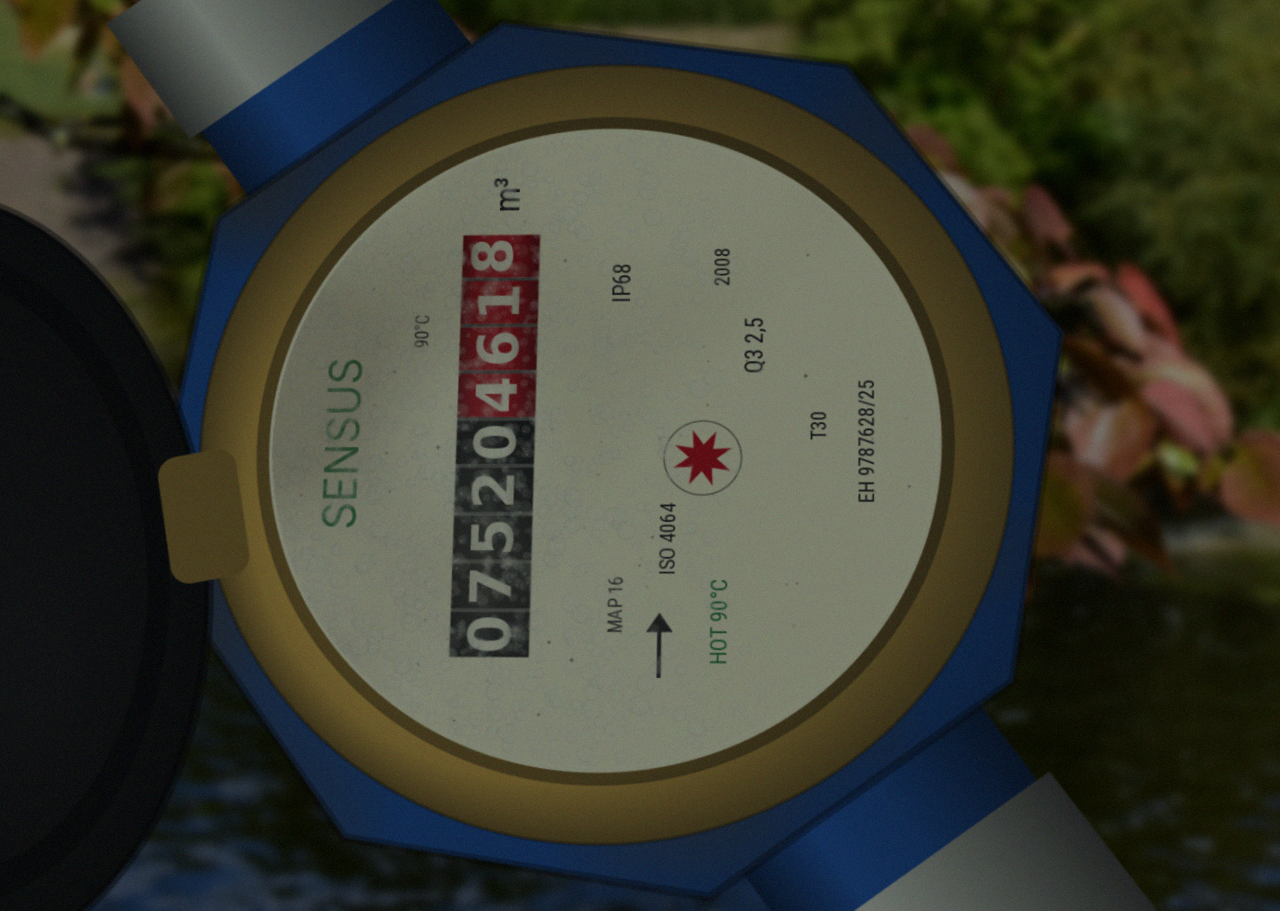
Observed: m³ 7520.4618
